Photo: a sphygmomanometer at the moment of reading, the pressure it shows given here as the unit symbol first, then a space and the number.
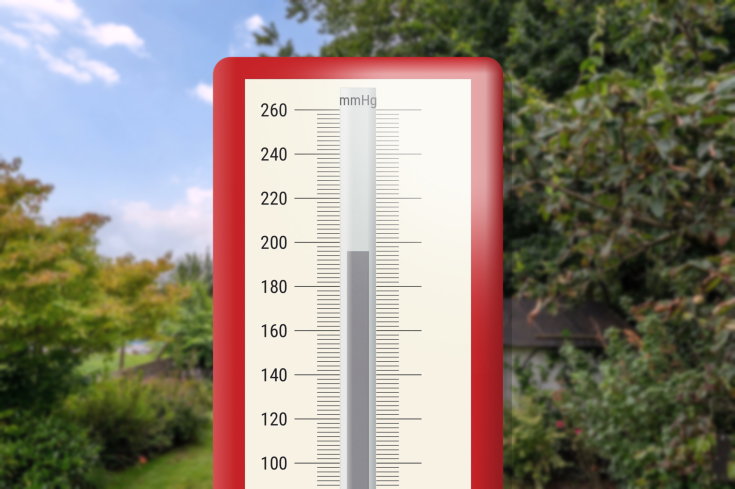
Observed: mmHg 196
